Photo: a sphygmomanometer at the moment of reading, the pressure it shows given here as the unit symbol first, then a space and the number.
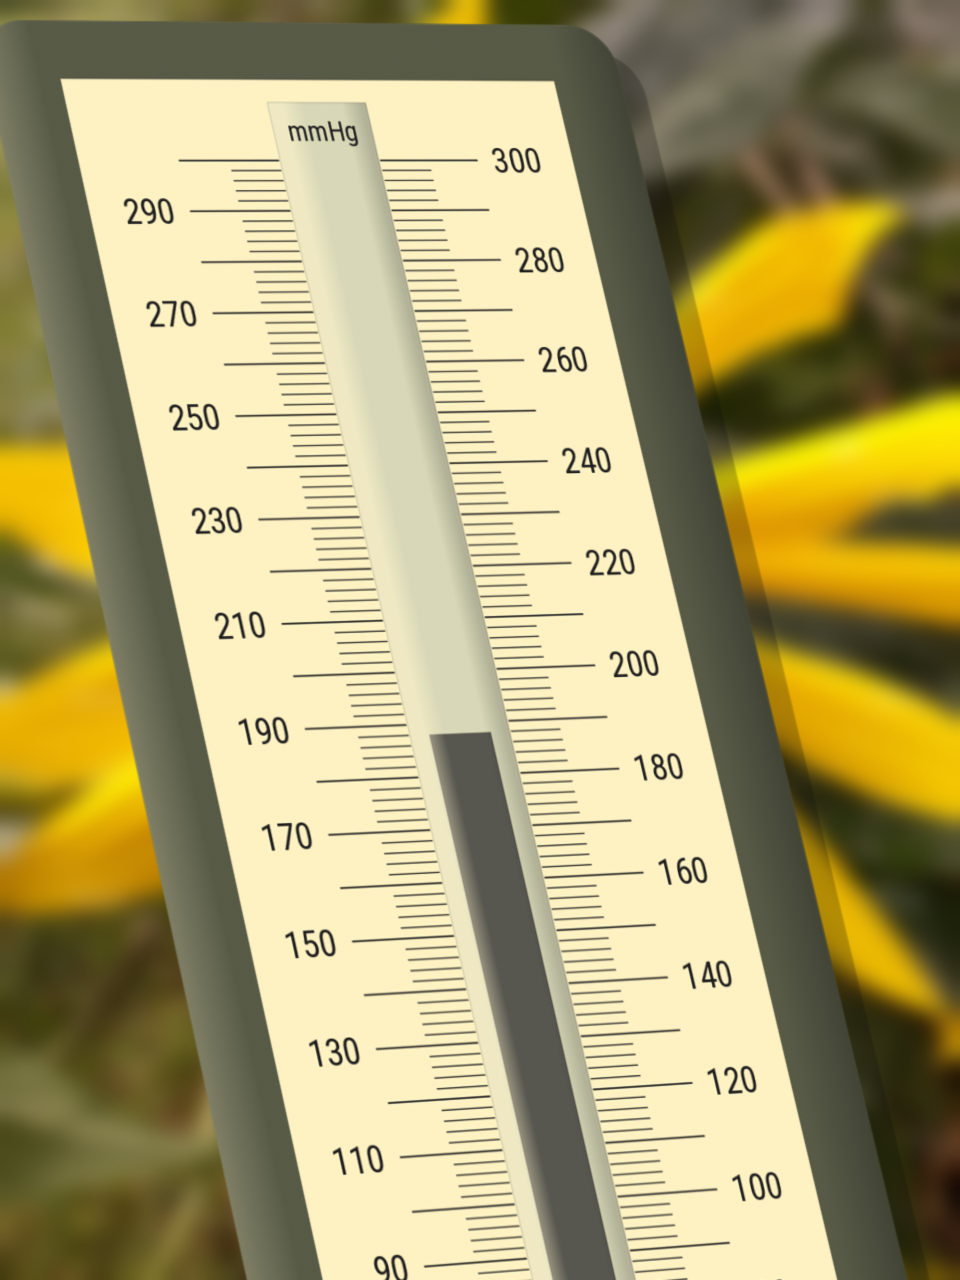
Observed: mmHg 188
